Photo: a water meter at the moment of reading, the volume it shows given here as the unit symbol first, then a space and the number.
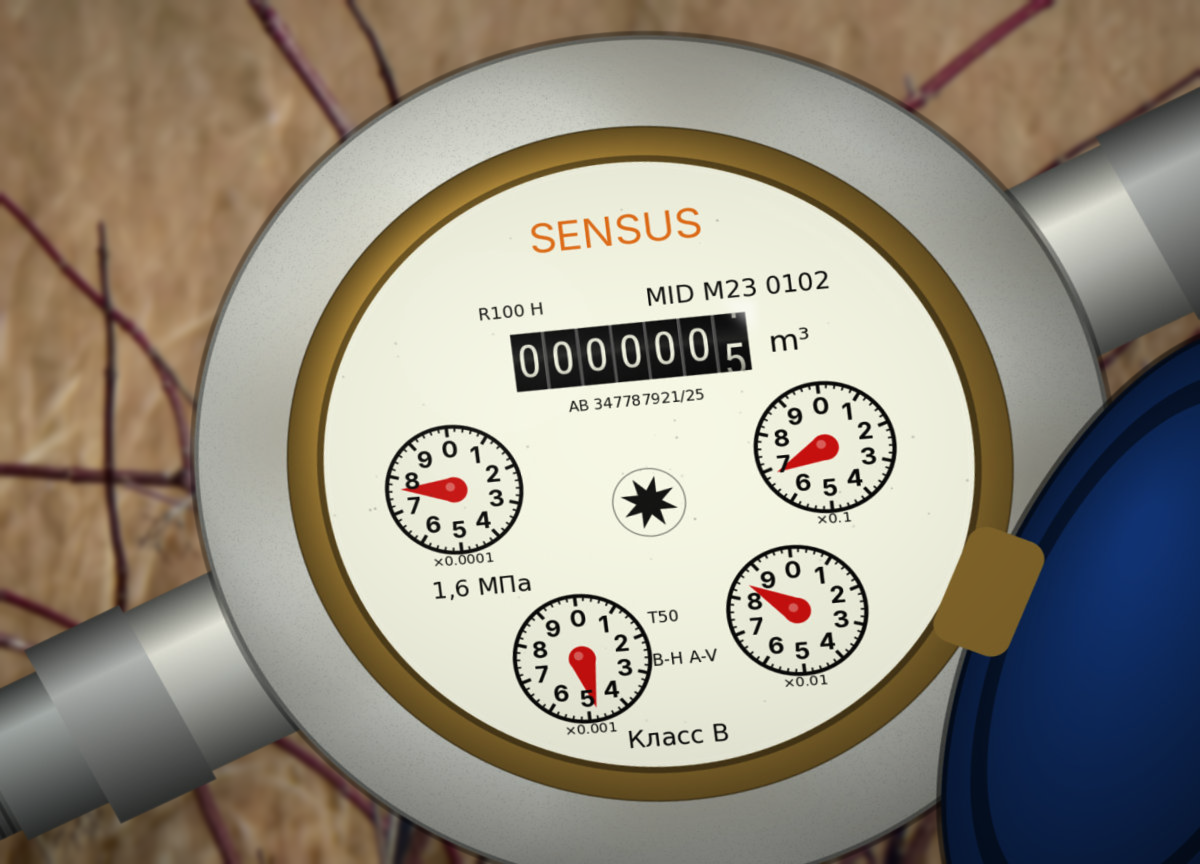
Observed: m³ 4.6847
